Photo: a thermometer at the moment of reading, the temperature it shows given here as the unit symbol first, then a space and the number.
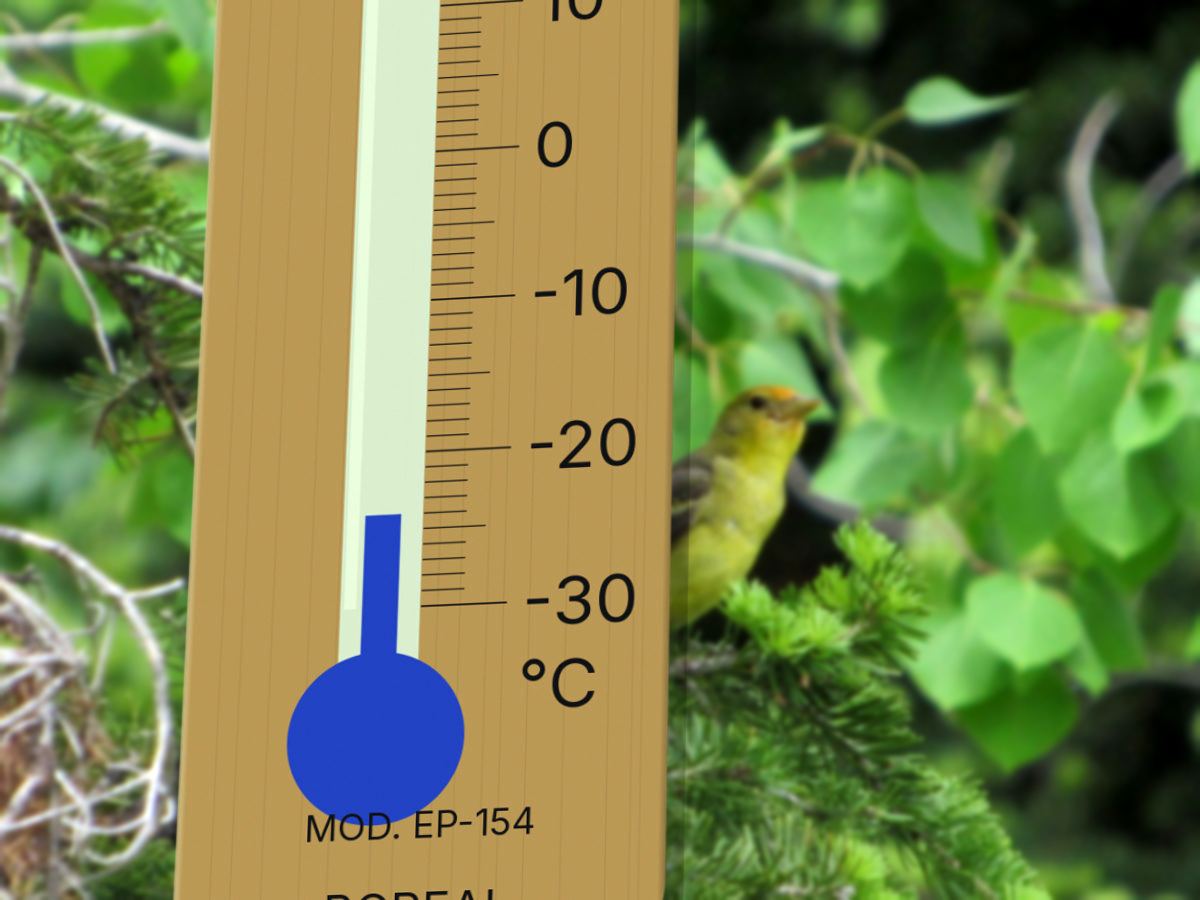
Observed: °C -24
